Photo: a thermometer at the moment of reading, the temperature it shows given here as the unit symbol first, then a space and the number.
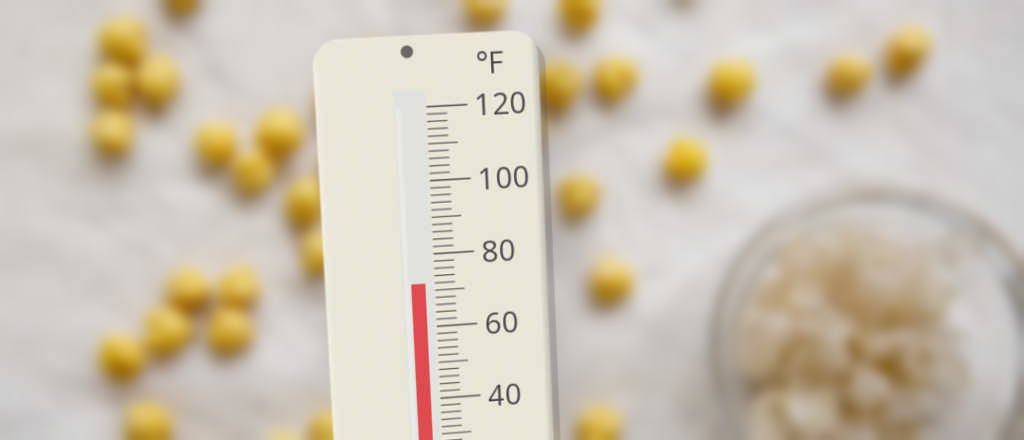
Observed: °F 72
